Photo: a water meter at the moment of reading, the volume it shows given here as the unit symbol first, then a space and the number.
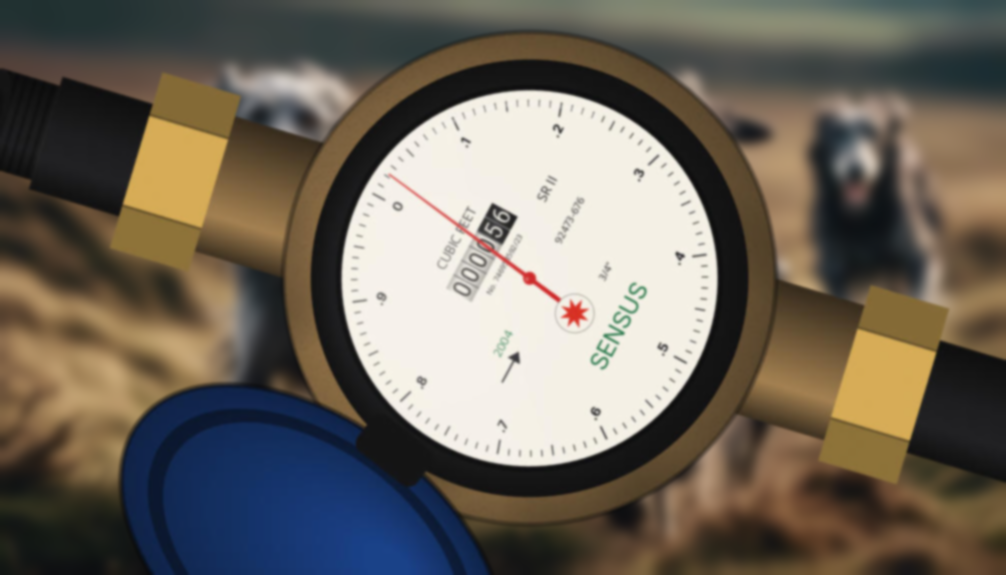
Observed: ft³ 56.02
